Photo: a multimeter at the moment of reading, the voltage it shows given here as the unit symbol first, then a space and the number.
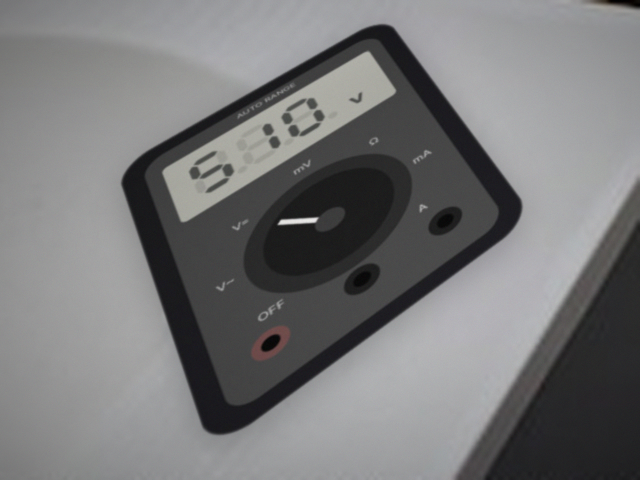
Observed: V 510
